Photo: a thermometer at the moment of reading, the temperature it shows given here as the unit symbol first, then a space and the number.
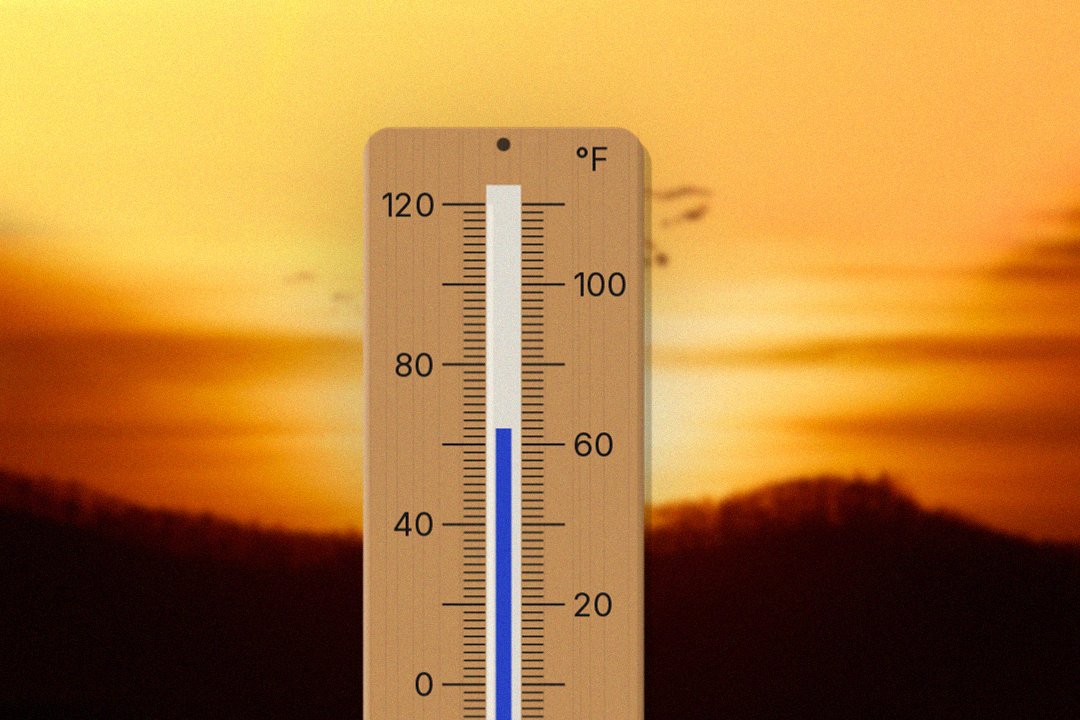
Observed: °F 64
